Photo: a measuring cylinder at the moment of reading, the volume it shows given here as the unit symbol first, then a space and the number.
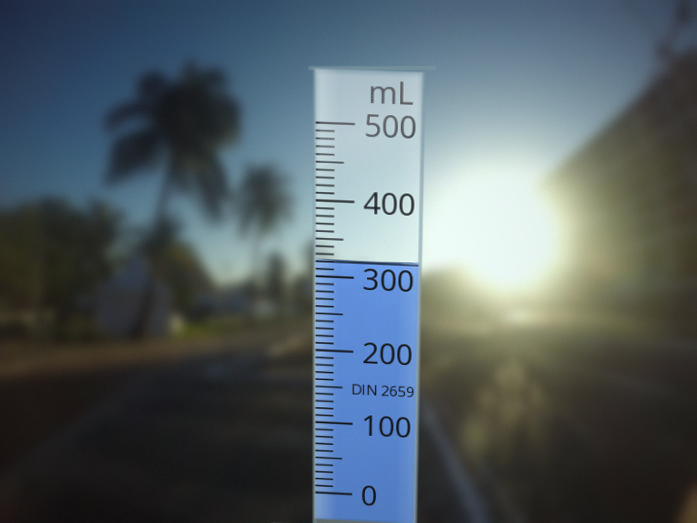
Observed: mL 320
